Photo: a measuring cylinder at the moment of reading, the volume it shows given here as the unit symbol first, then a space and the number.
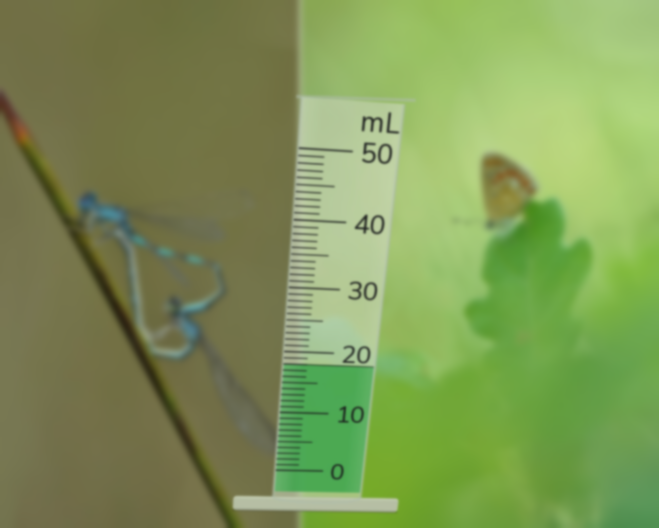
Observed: mL 18
